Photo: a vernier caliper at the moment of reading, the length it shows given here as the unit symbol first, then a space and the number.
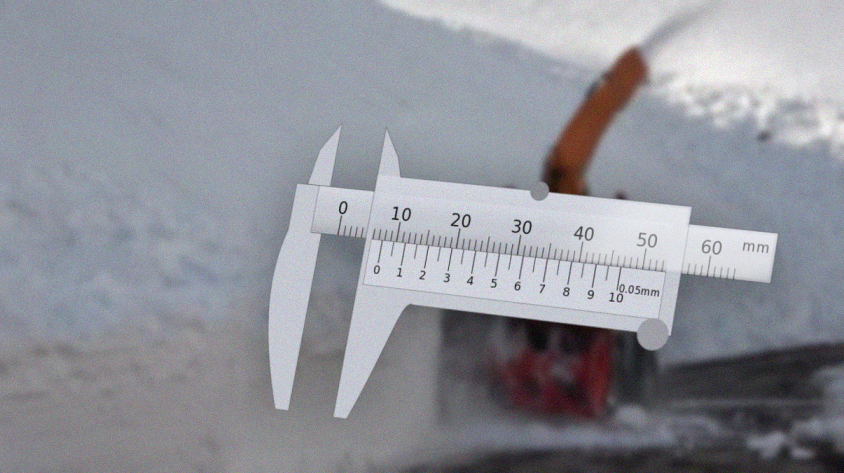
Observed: mm 7.6
